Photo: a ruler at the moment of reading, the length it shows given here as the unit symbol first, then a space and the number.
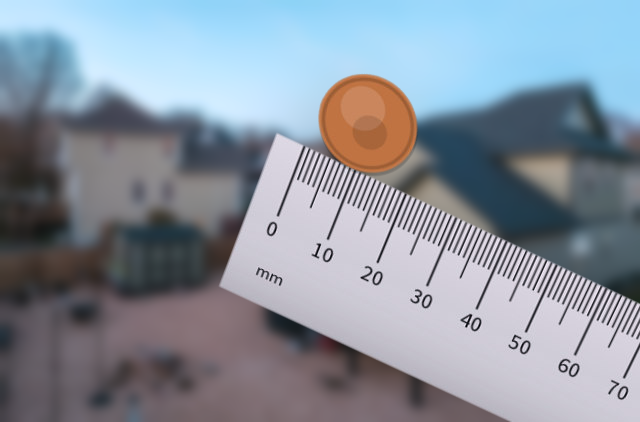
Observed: mm 18
